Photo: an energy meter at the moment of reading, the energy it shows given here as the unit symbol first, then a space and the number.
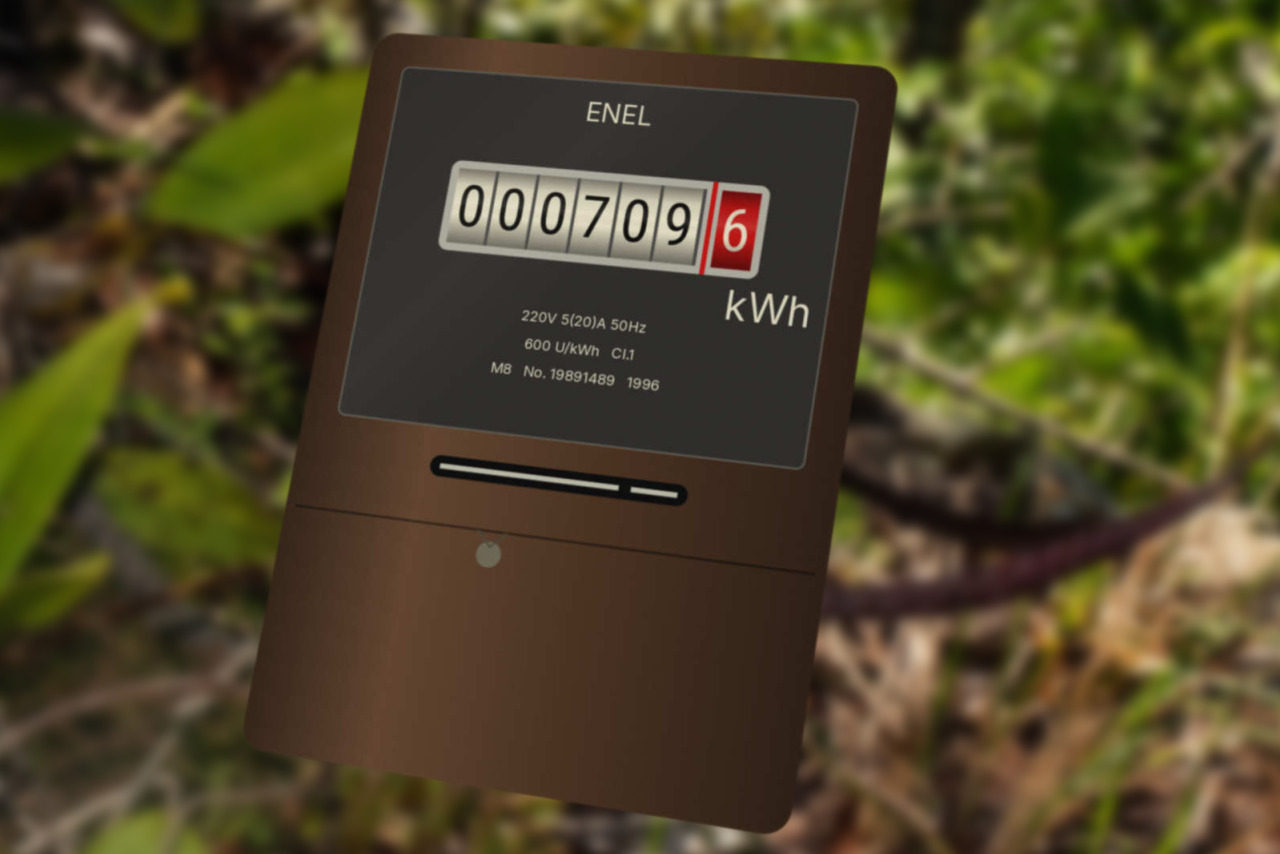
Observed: kWh 709.6
